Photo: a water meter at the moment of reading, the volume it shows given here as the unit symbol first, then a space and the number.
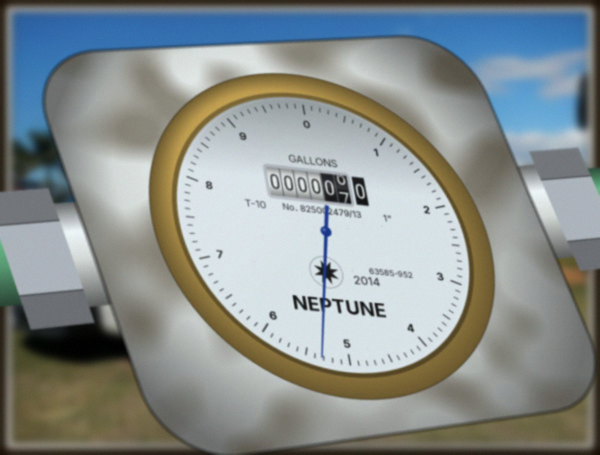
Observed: gal 65.3
